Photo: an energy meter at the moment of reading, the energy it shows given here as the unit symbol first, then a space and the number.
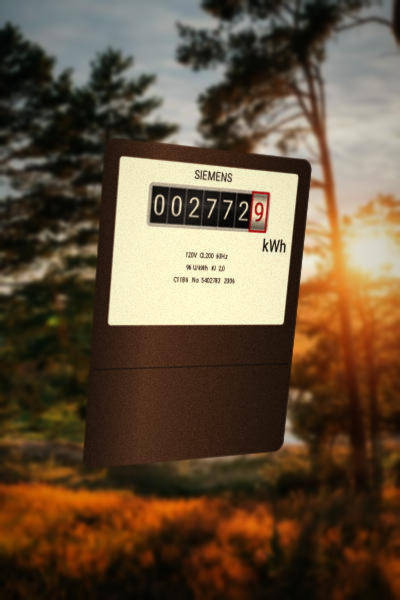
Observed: kWh 2772.9
